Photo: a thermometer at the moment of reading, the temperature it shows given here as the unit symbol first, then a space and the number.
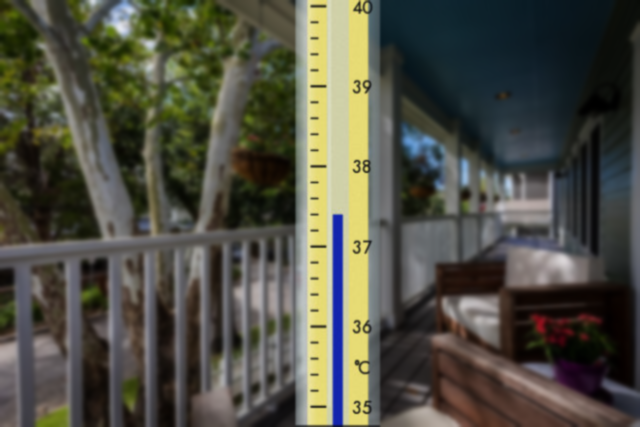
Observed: °C 37.4
